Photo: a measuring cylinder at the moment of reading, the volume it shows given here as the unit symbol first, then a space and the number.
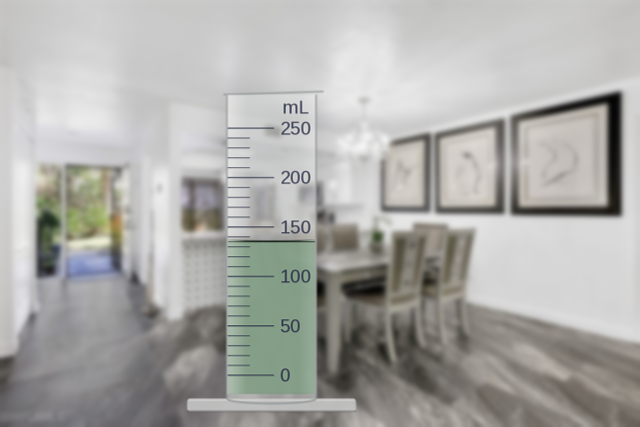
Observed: mL 135
